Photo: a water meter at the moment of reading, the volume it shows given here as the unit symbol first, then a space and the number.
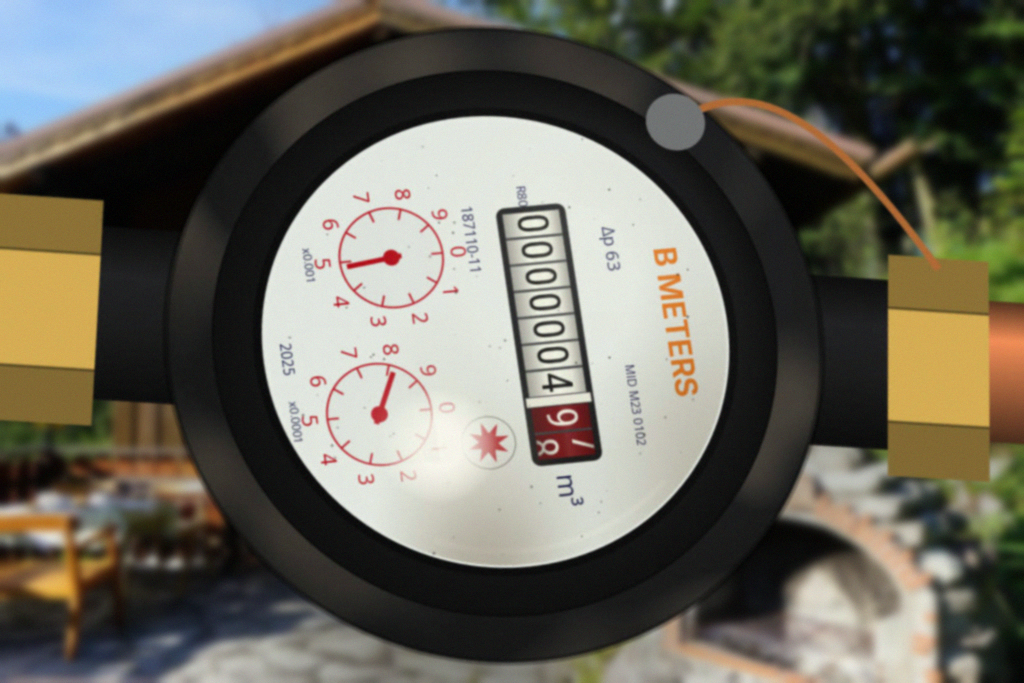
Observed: m³ 4.9748
